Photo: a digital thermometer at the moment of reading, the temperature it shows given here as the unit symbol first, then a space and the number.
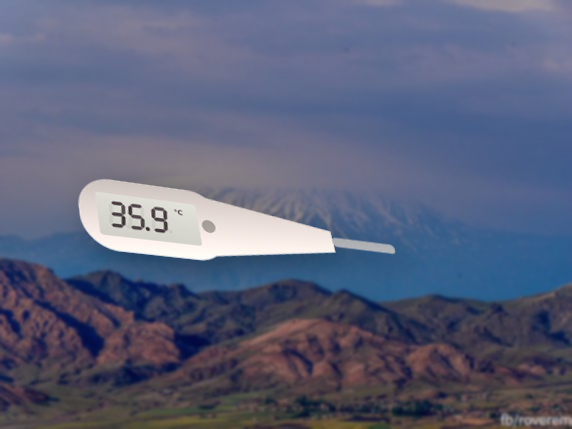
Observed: °C 35.9
